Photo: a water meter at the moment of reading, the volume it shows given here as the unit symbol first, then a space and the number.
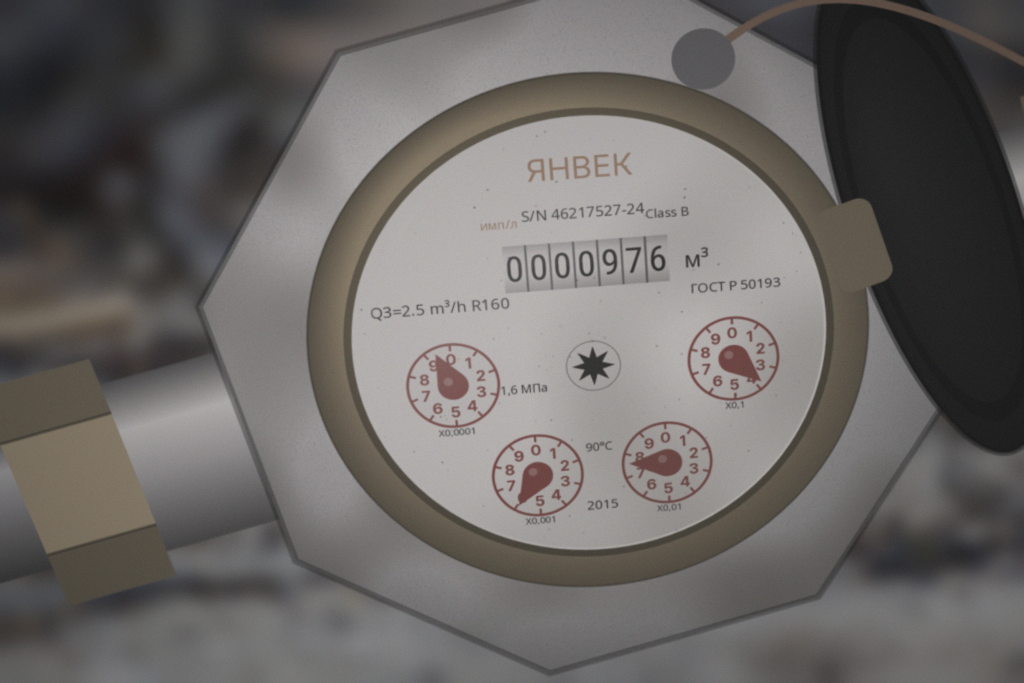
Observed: m³ 976.3759
